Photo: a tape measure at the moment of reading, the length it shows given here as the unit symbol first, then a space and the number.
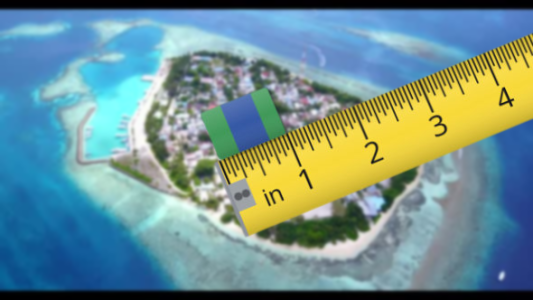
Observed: in 1
